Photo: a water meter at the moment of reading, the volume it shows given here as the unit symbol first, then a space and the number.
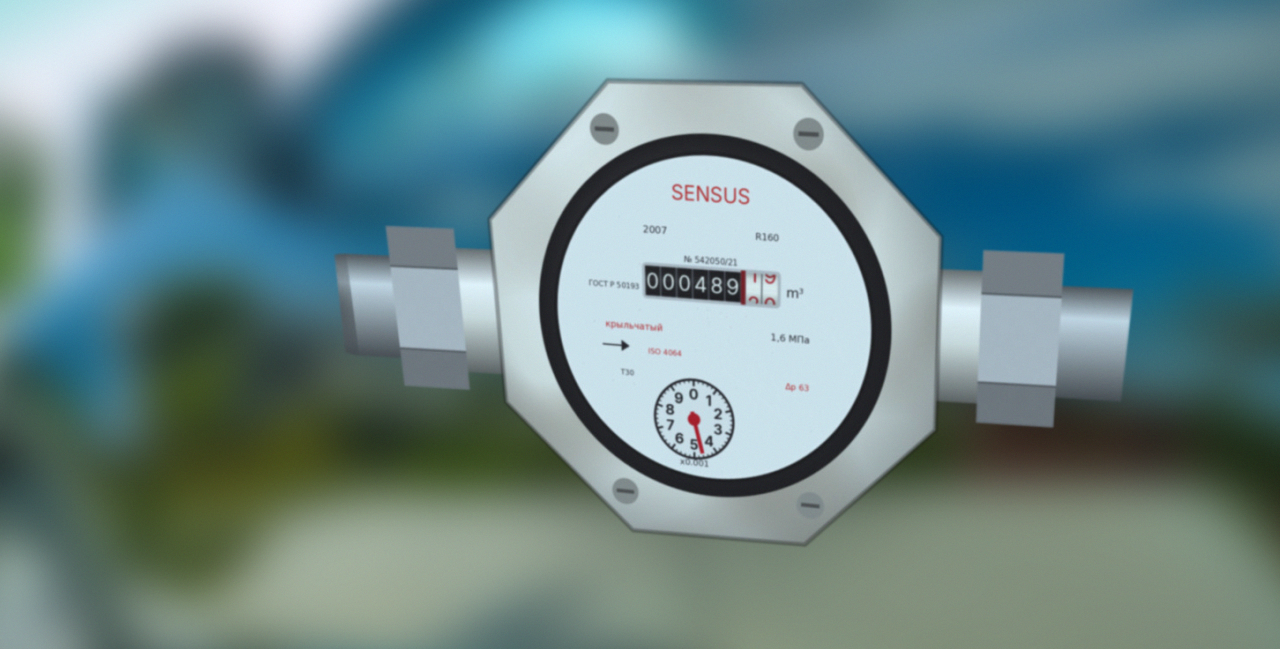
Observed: m³ 489.194
